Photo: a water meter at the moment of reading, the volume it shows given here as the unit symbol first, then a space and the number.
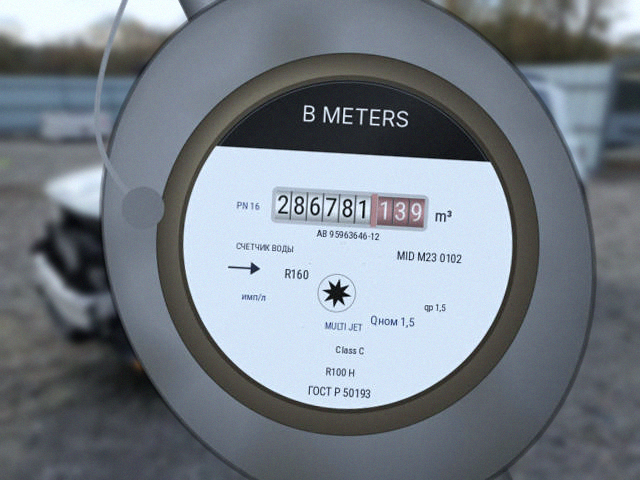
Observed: m³ 286781.139
